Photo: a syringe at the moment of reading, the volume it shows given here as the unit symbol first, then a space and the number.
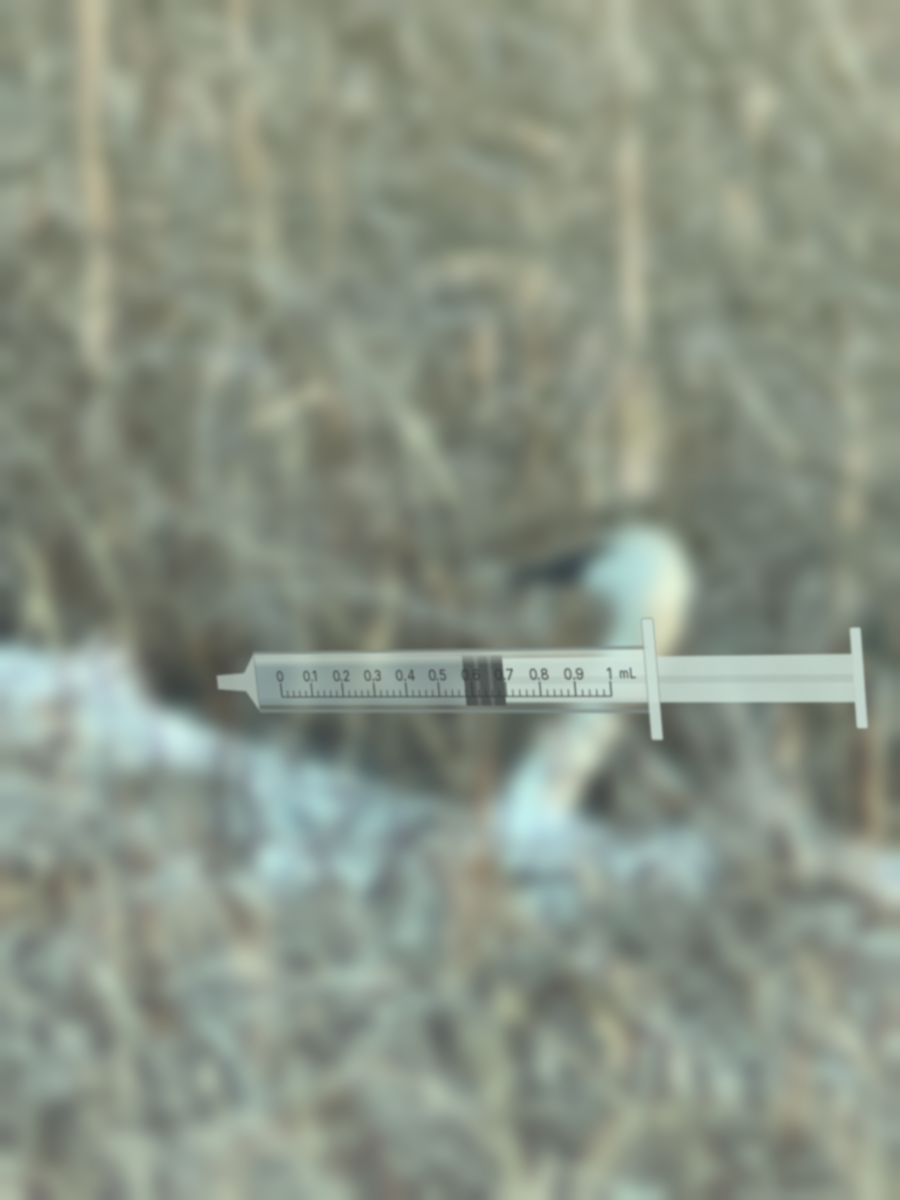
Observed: mL 0.58
